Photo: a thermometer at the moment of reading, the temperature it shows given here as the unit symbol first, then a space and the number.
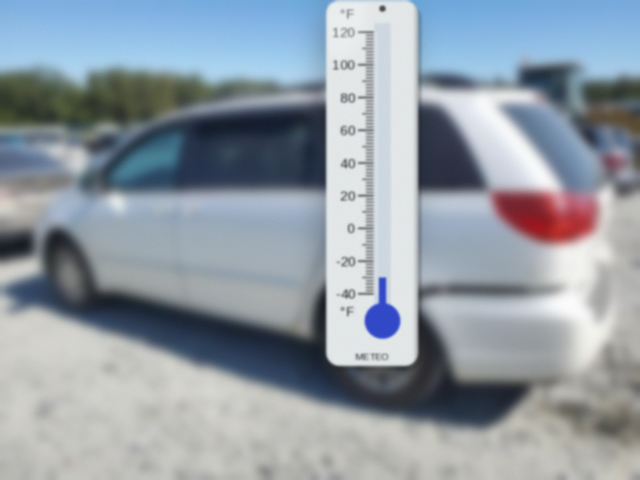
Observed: °F -30
